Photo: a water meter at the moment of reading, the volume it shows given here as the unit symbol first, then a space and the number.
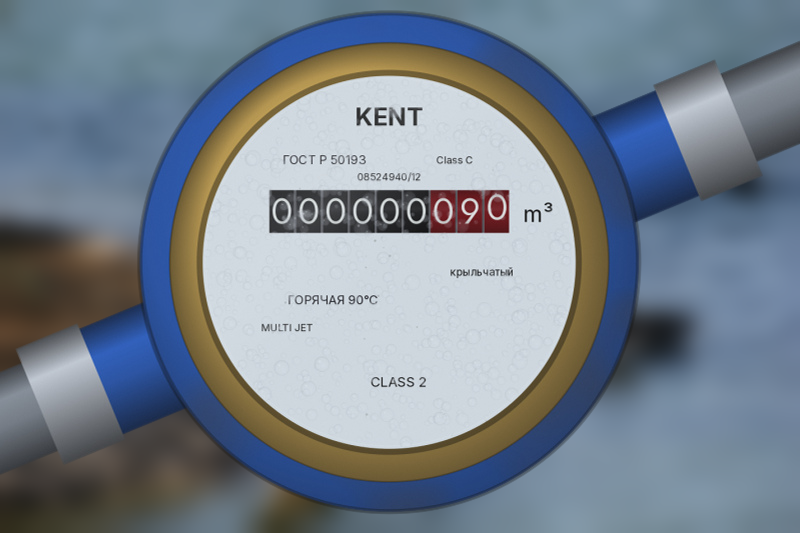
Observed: m³ 0.090
